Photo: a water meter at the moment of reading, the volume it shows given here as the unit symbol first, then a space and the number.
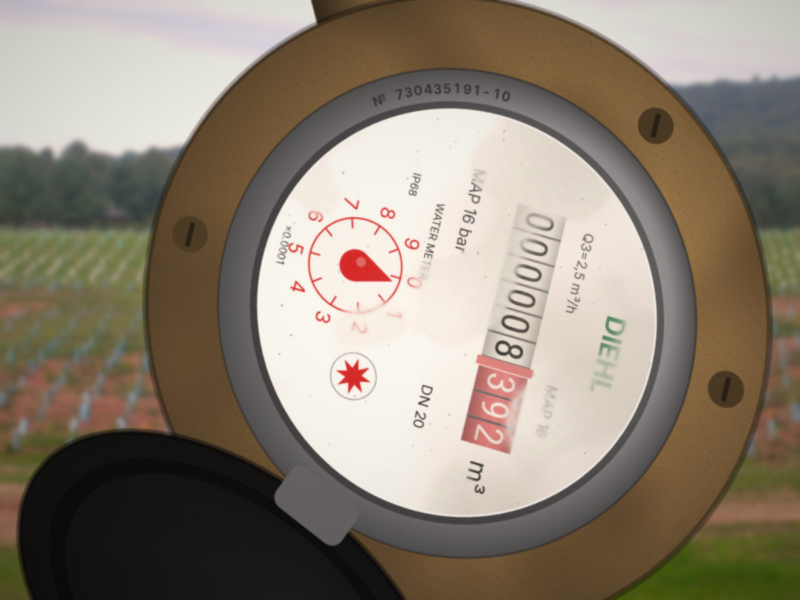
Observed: m³ 8.3920
